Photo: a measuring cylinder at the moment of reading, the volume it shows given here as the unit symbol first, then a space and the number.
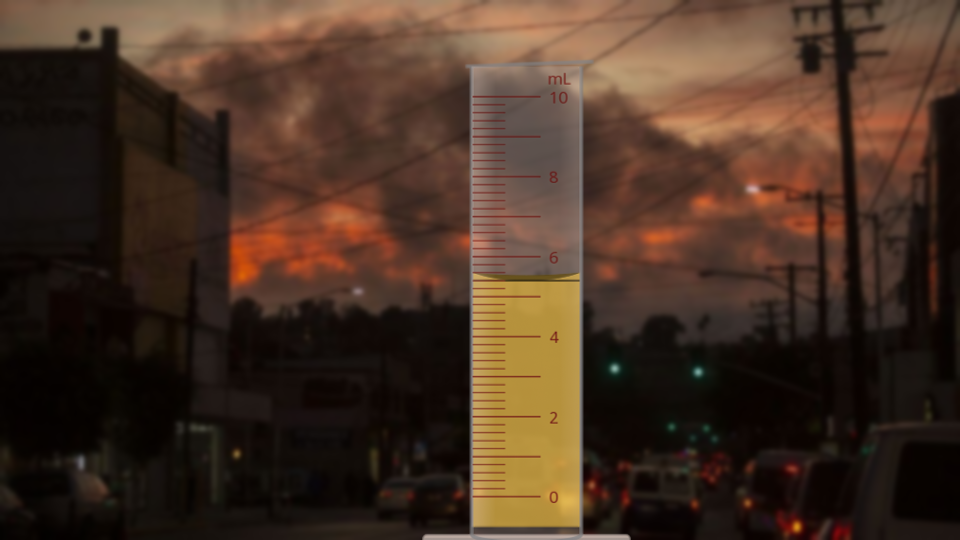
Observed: mL 5.4
